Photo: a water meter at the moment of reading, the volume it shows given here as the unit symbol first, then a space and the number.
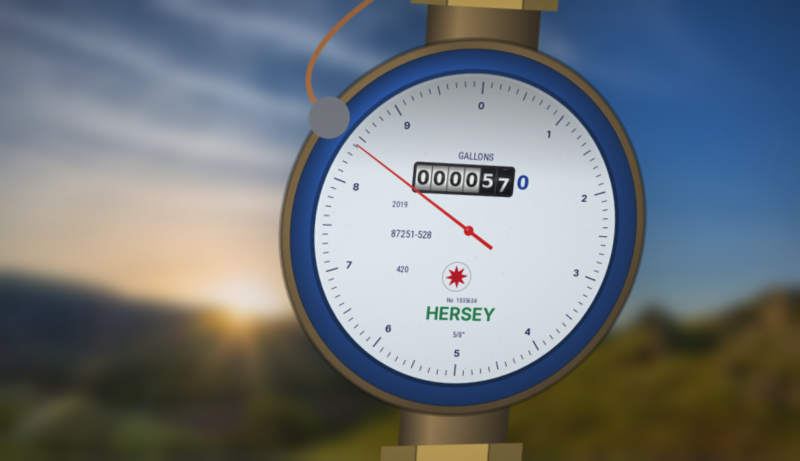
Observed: gal 568.4
